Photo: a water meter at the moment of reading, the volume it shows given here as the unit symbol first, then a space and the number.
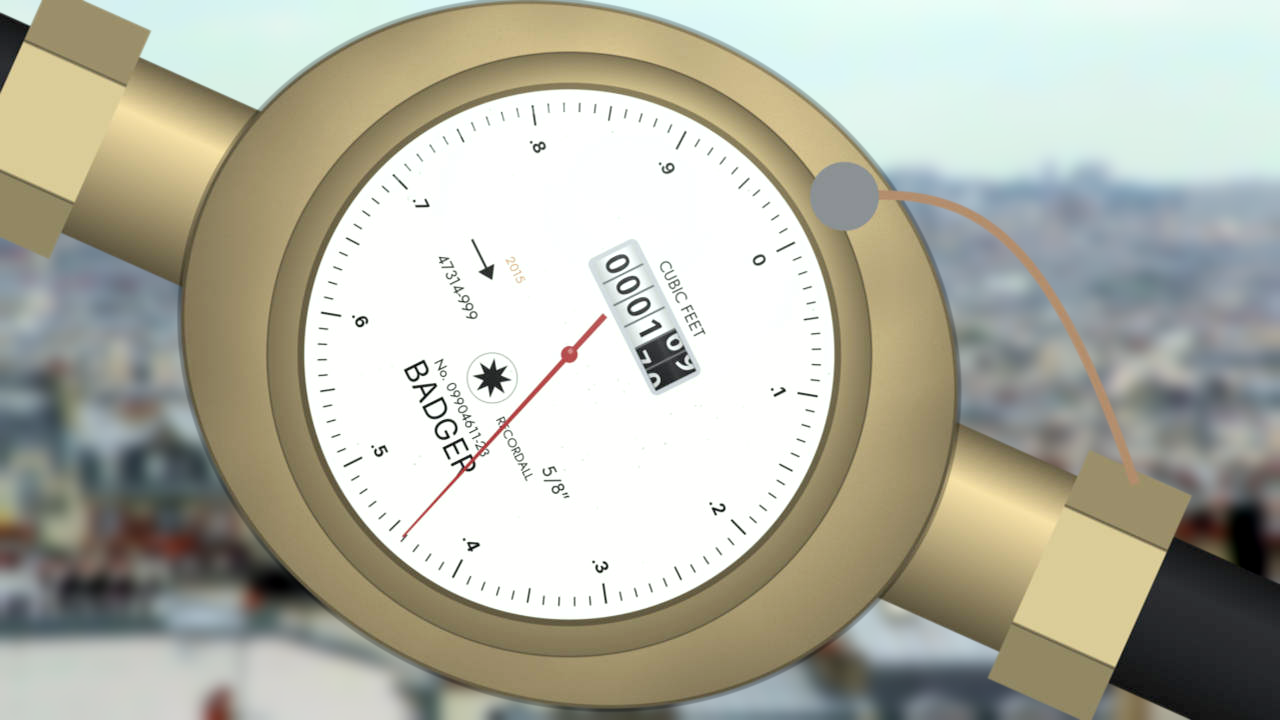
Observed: ft³ 169.44
